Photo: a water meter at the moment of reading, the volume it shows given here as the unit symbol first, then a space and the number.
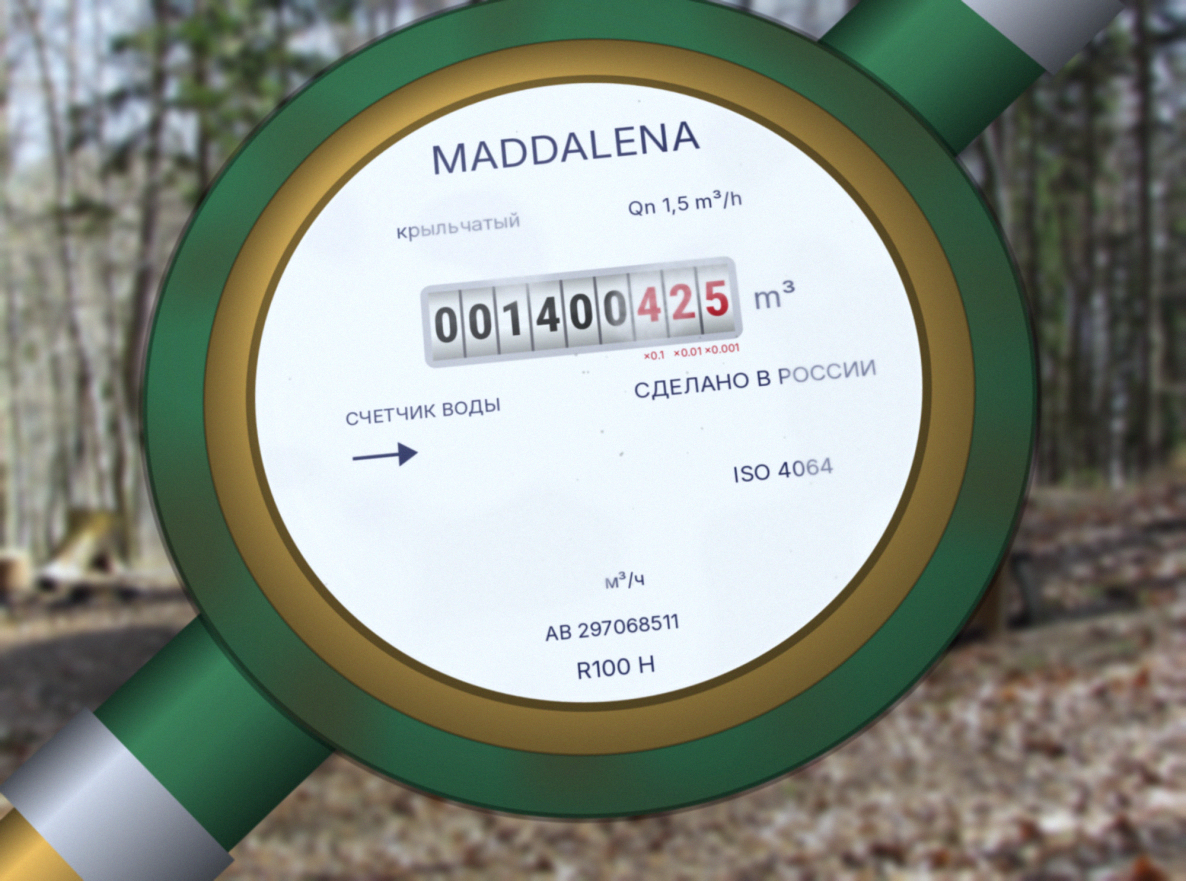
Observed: m³ 1400.425
